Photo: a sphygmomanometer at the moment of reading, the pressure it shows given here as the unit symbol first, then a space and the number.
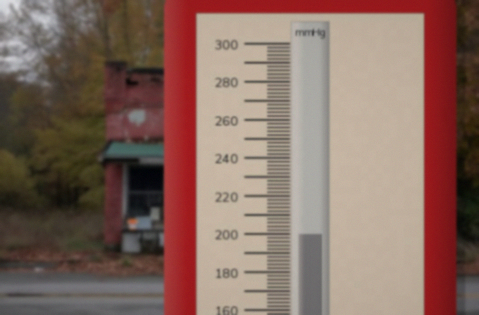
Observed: mmHg 200
